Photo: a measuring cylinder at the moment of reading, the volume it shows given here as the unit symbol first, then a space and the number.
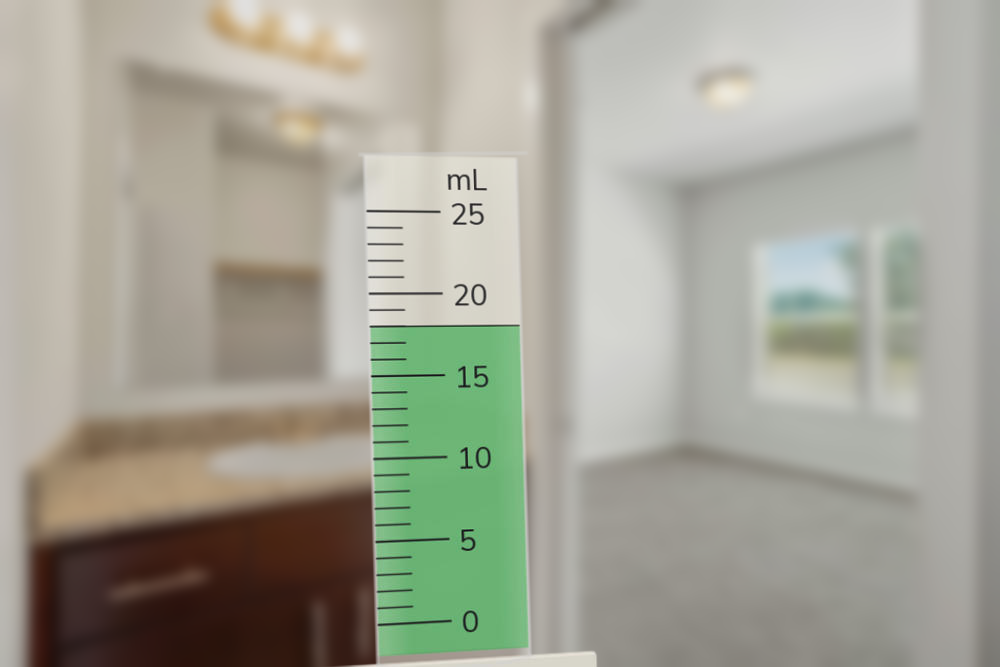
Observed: mL 18
